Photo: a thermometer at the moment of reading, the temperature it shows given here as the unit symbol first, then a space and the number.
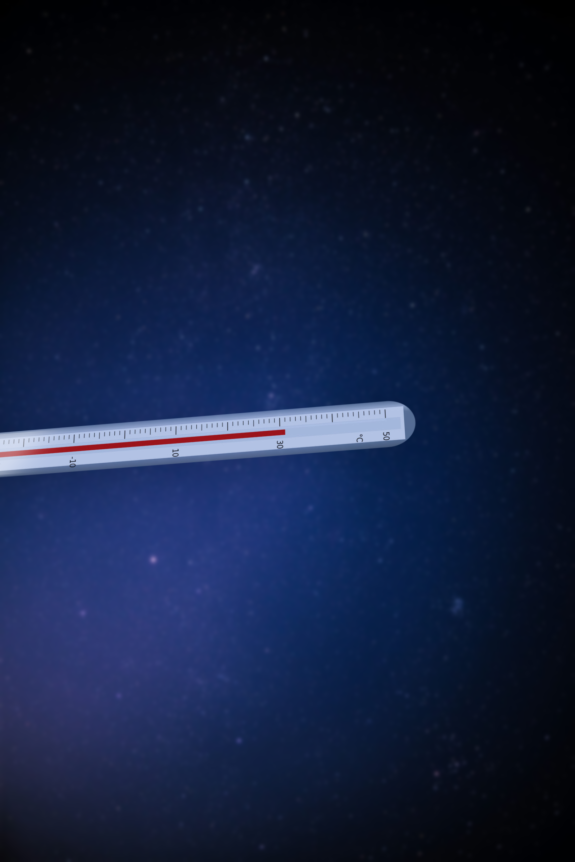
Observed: °C 31
